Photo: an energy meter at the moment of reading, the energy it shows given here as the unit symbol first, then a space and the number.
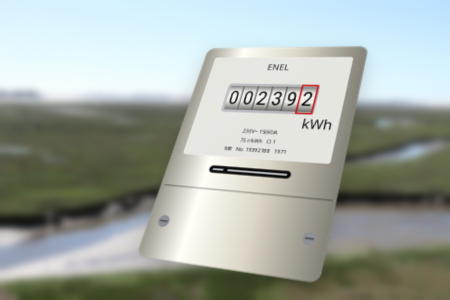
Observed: kWh 239.2
